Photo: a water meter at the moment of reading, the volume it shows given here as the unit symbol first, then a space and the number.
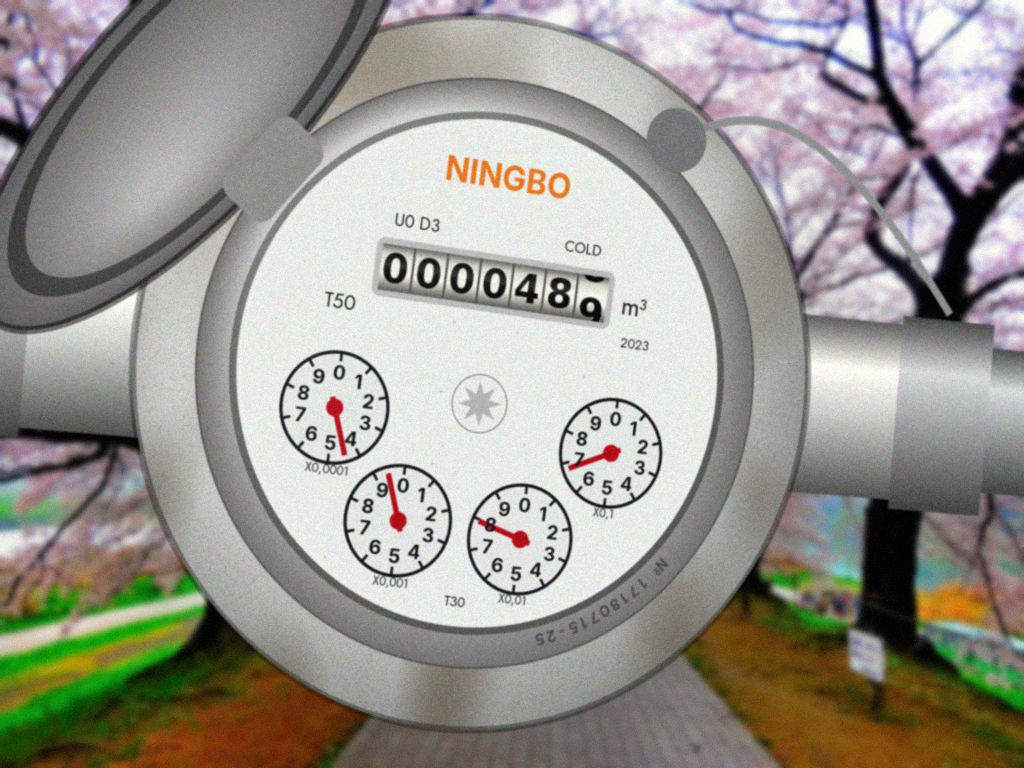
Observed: m³ 488.6794
